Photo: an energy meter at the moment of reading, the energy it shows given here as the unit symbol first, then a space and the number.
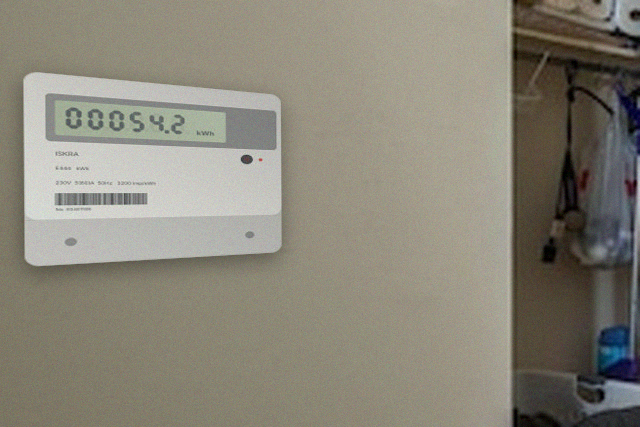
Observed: kWh 54.2
